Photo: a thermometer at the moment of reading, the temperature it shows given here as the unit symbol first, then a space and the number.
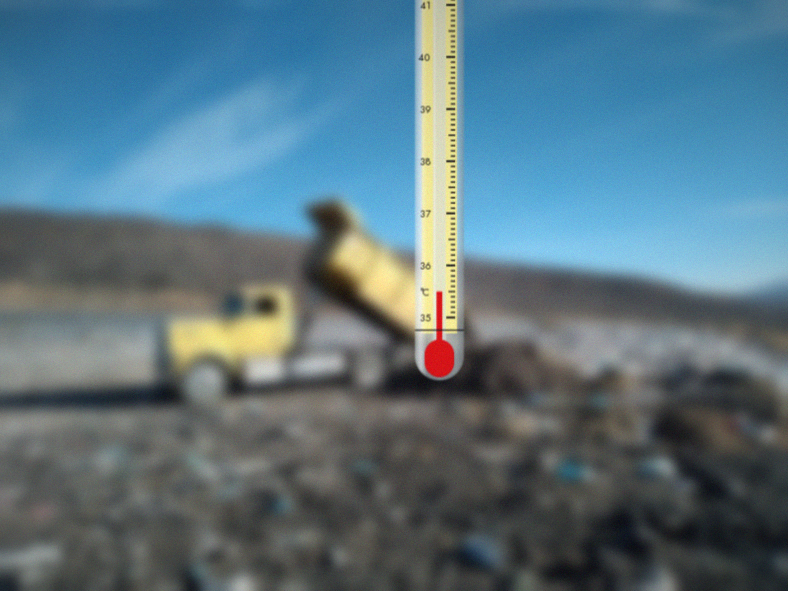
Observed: °C 35.5
